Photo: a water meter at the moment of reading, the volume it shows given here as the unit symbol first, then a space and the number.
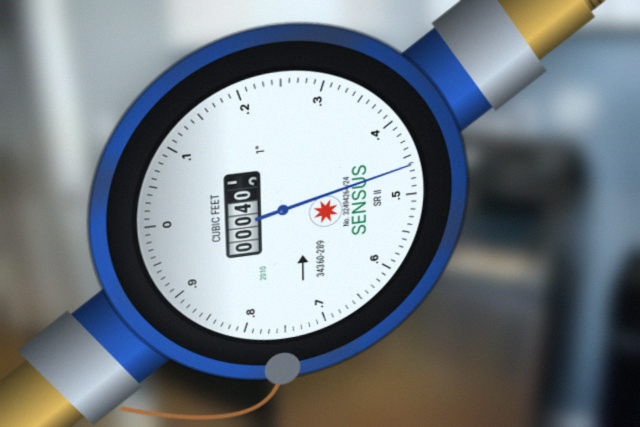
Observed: ft³ 401.46
